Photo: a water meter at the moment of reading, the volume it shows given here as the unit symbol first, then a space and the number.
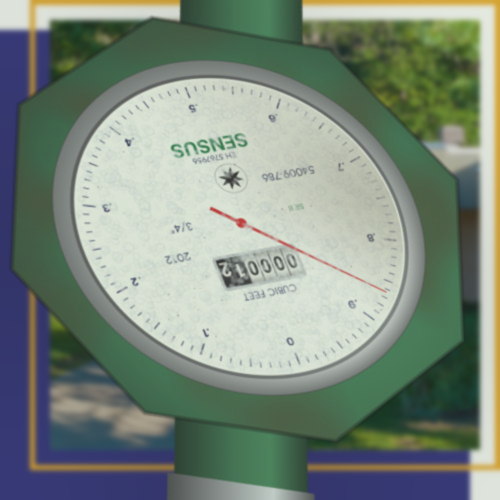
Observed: ft³ 11.86
